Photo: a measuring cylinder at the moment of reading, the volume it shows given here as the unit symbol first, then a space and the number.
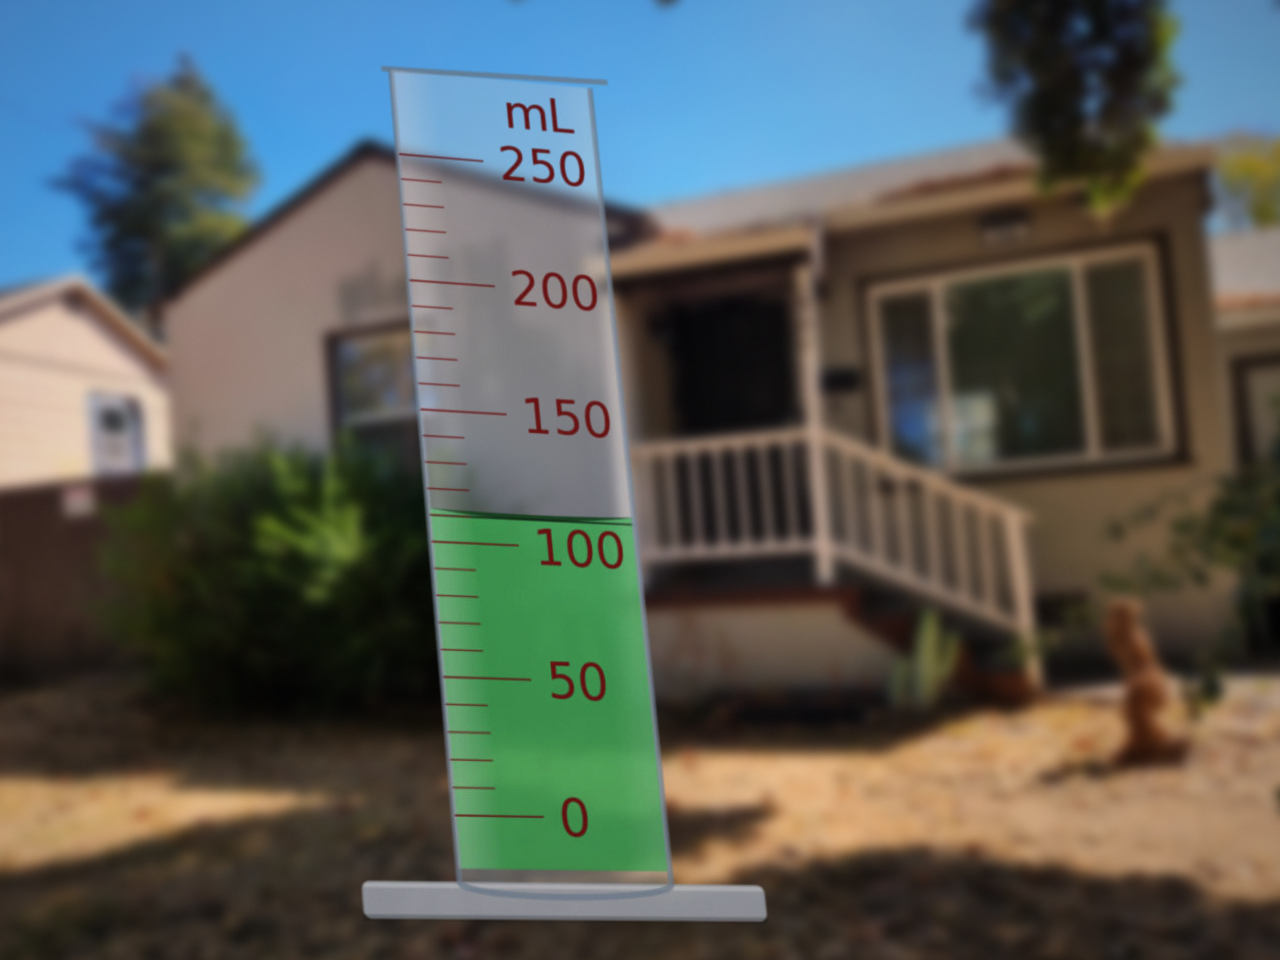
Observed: mL 110
